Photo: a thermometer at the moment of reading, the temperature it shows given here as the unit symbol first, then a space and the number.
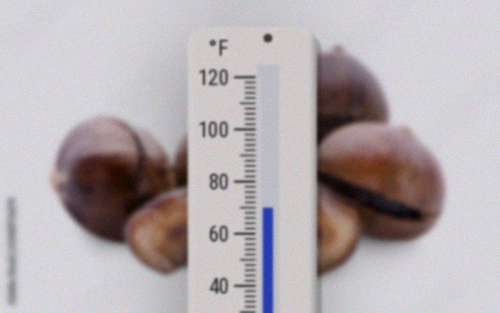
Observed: °F 70
